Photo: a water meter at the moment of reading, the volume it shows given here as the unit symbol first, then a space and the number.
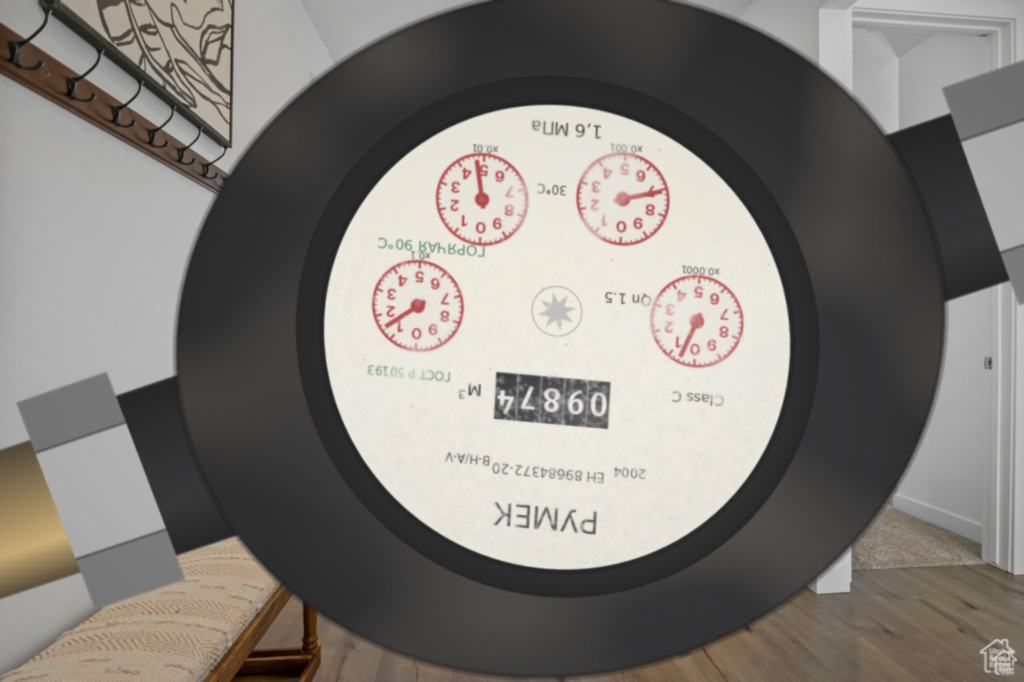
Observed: m³ 9874.1470
